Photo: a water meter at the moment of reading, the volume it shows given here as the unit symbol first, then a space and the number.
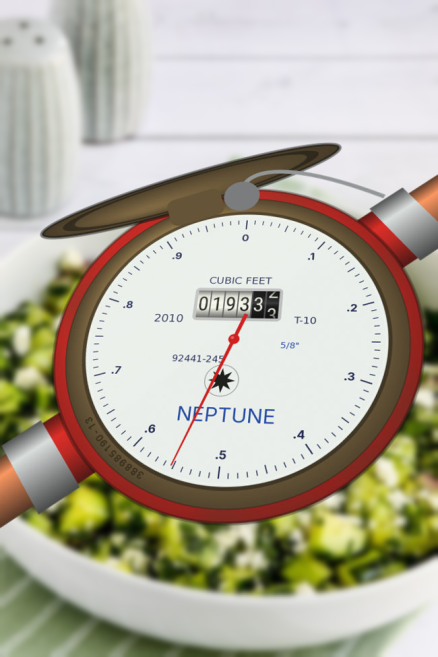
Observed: ft³ 19332.55
